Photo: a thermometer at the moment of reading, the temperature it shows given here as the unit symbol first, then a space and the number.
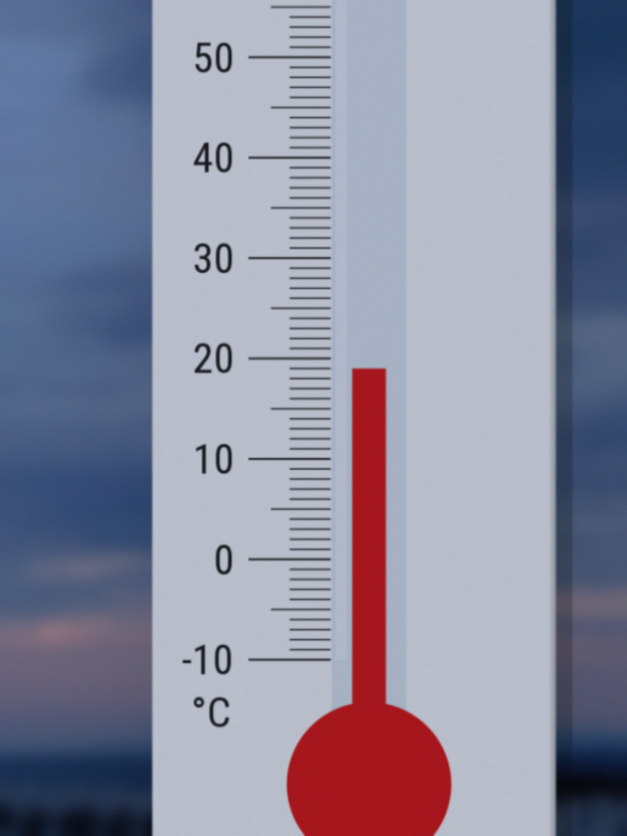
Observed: °C 19
